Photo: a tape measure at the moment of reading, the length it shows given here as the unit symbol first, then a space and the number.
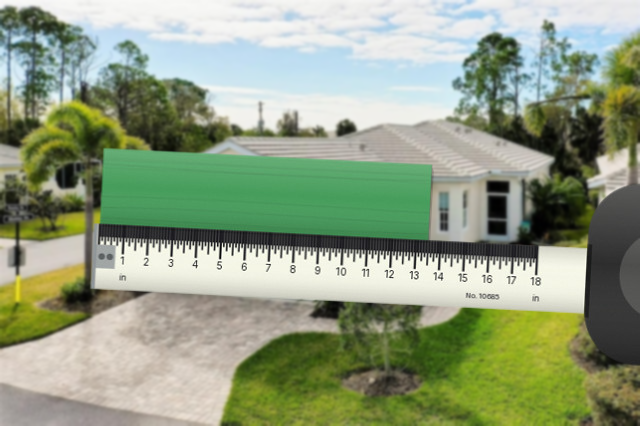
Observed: in 13.5
